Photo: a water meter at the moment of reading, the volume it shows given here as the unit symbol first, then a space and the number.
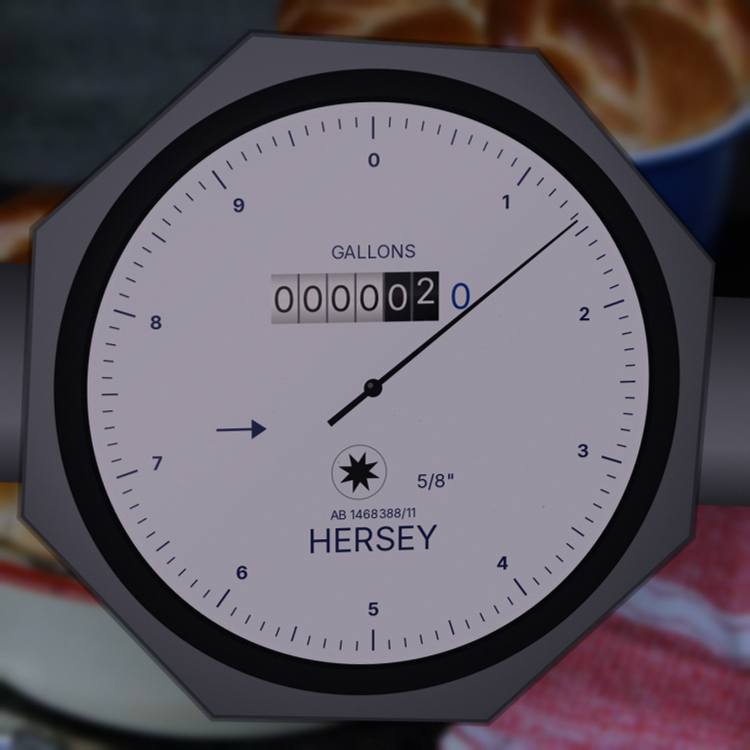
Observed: gal 21.4
